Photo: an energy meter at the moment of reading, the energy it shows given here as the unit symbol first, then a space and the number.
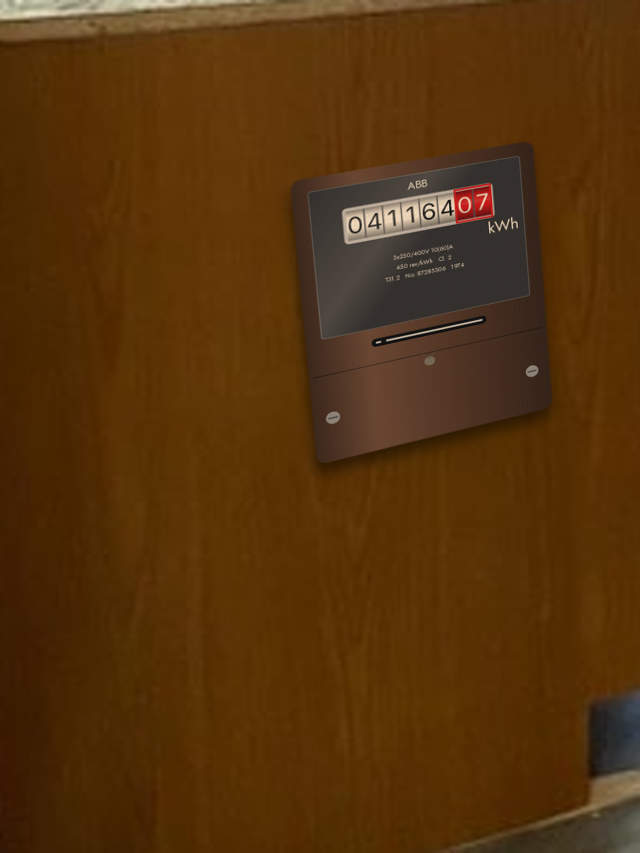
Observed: kWh 41164.07
